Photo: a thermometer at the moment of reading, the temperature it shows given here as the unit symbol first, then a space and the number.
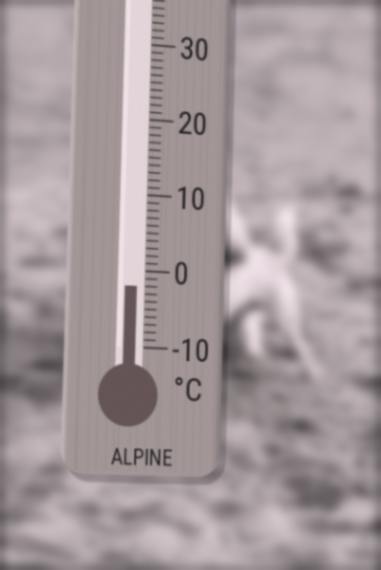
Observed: °C -2
